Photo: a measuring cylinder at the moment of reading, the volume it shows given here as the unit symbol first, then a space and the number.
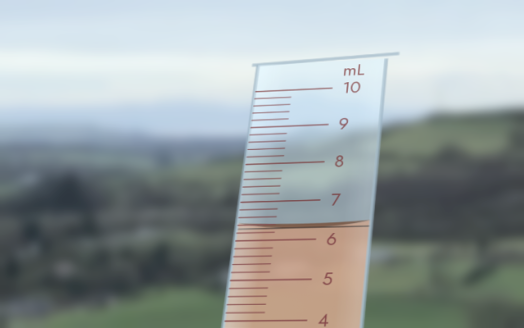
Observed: mL 6.3
